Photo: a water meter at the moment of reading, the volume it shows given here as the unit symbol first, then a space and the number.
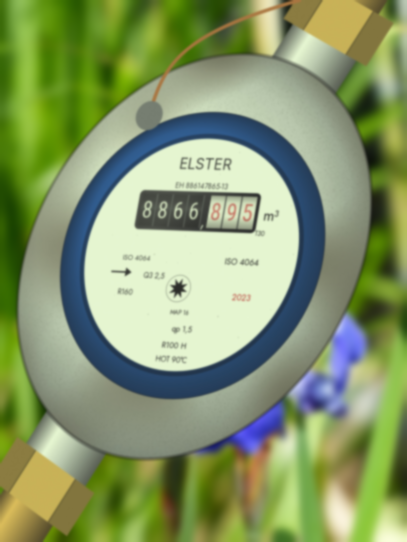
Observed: m³ 8866.895
